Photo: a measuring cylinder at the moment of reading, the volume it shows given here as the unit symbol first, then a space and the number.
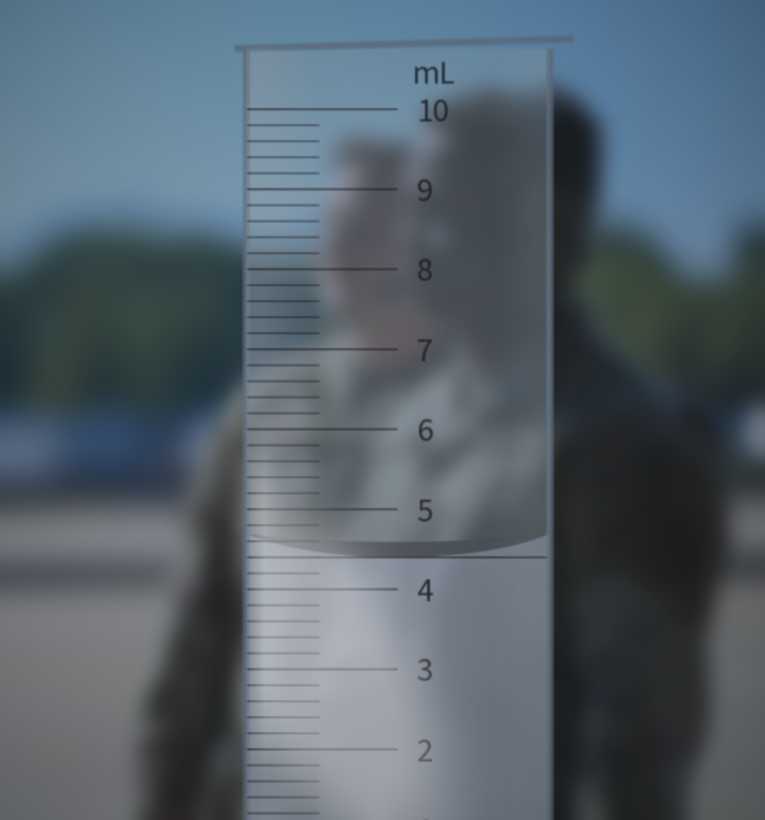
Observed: mL 4.4
